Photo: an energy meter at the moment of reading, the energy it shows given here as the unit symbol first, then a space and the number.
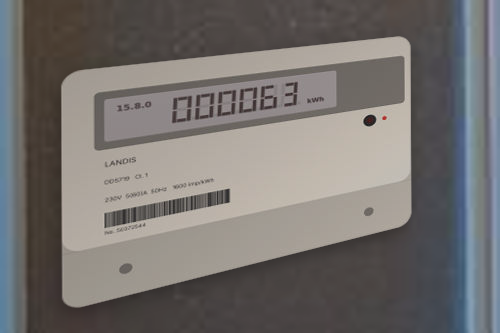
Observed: kWh 63
